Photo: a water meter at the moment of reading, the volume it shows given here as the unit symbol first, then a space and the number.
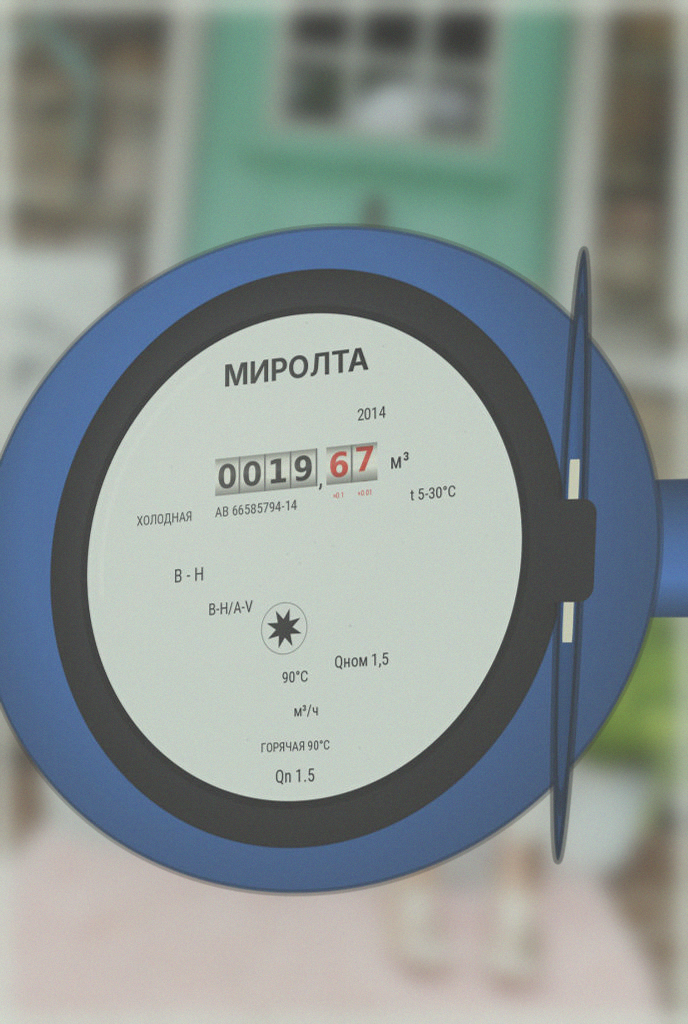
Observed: m³ 19.67
